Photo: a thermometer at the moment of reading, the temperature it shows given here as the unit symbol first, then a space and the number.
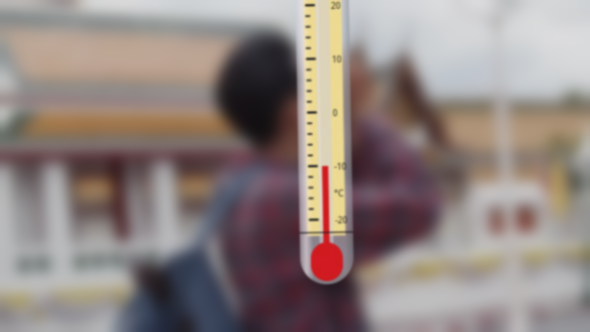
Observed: °C -10
